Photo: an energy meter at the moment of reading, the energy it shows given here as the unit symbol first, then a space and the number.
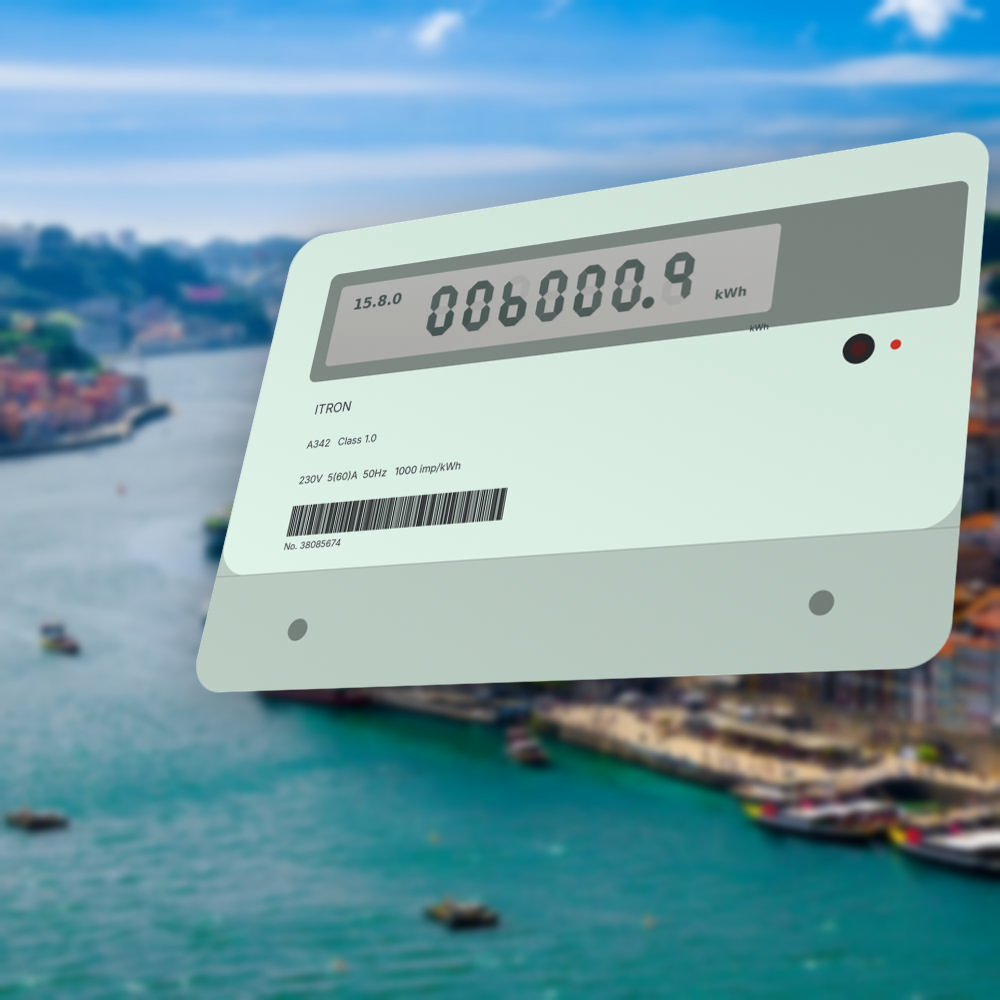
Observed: kWh 6000.9
